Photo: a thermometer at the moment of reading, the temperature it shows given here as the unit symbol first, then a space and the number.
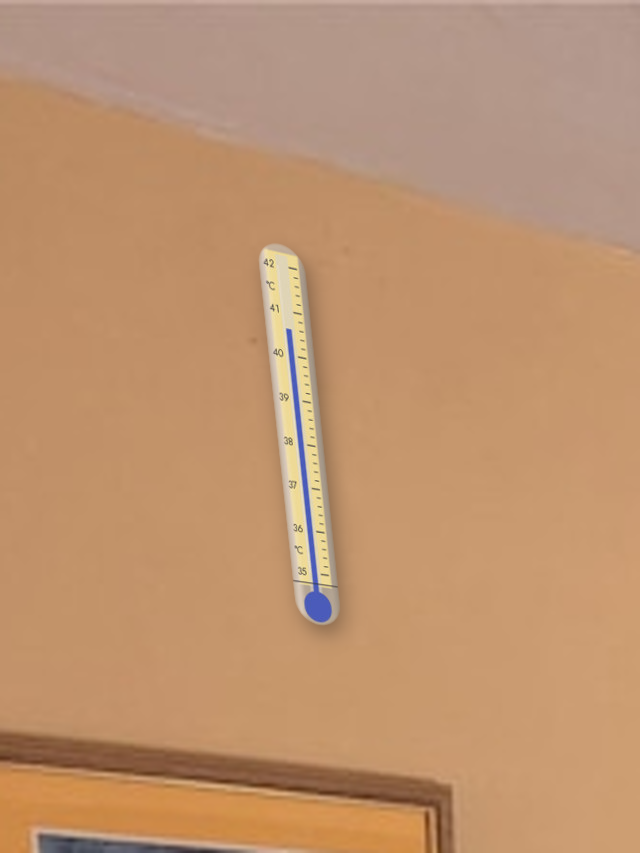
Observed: °C 40.6
